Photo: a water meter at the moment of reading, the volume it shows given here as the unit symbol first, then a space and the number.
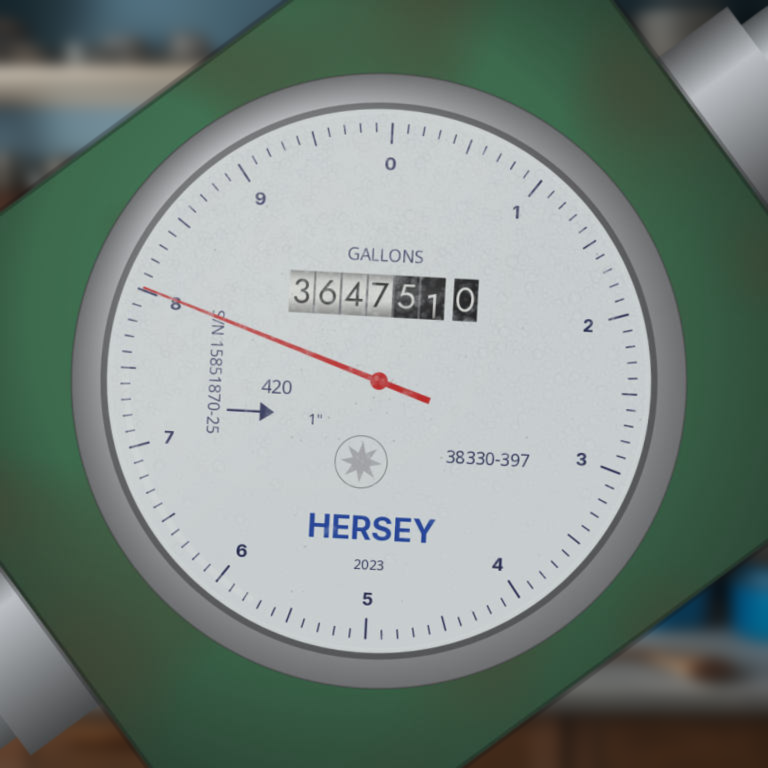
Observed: gal 3647508.0
